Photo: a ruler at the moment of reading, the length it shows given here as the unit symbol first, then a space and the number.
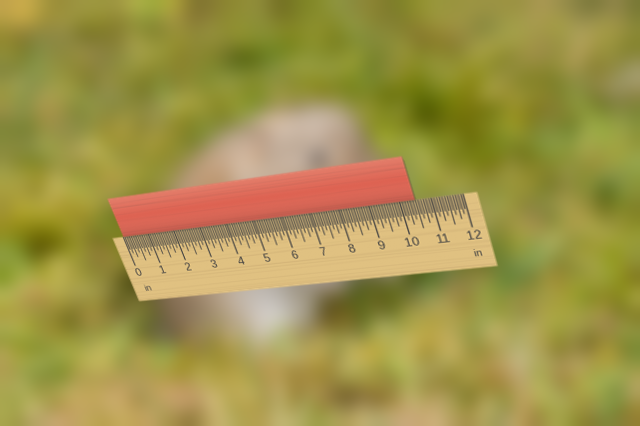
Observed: in 10.5
